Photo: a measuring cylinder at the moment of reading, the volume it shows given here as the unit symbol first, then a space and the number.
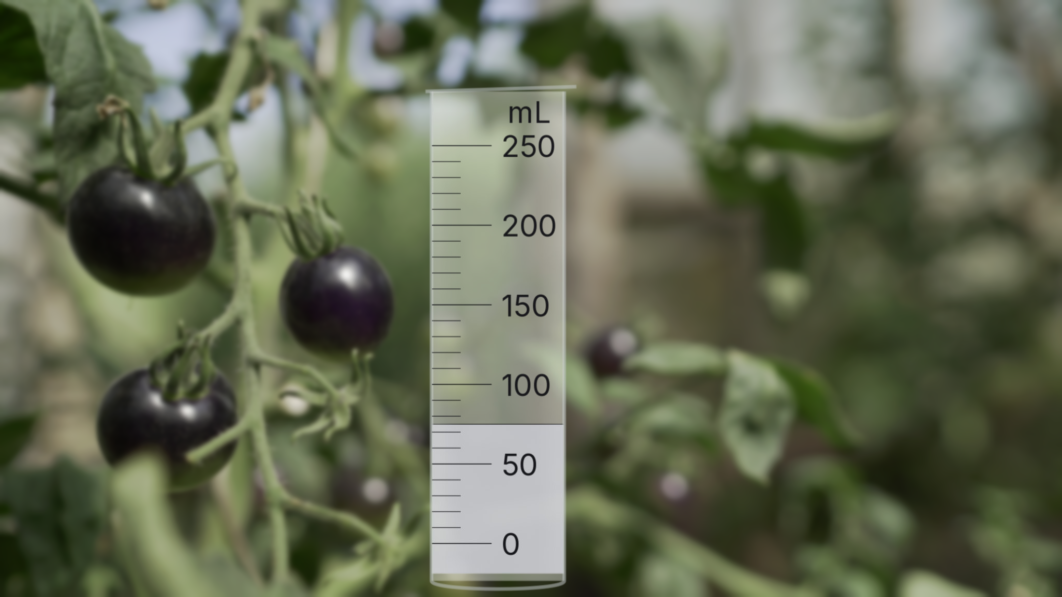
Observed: mL 75
